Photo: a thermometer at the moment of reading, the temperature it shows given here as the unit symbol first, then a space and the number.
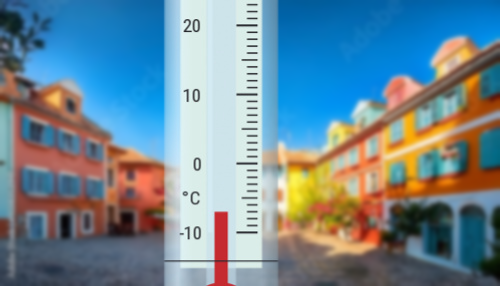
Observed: °C -7
